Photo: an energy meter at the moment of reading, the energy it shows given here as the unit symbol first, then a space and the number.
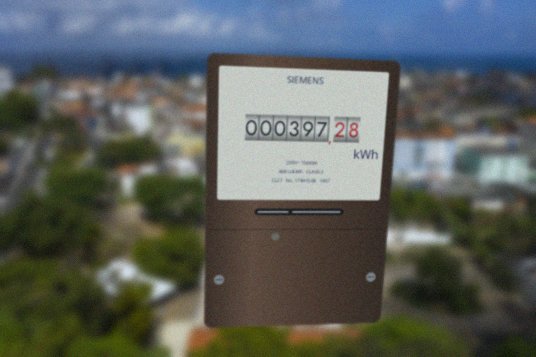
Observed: kWh 397.28
